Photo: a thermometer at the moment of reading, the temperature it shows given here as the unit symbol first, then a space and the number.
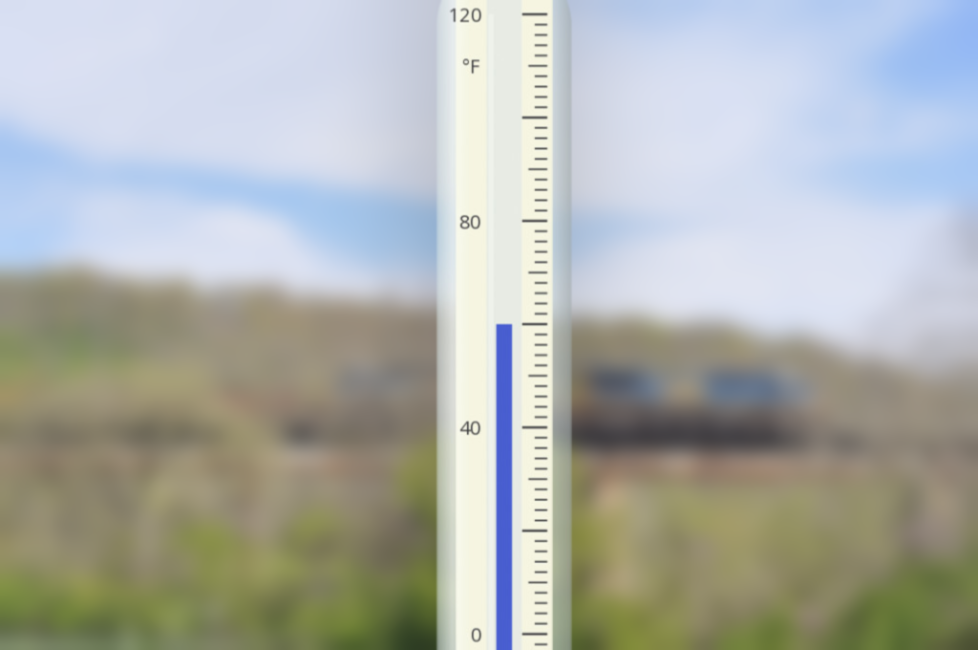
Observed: °F 60
